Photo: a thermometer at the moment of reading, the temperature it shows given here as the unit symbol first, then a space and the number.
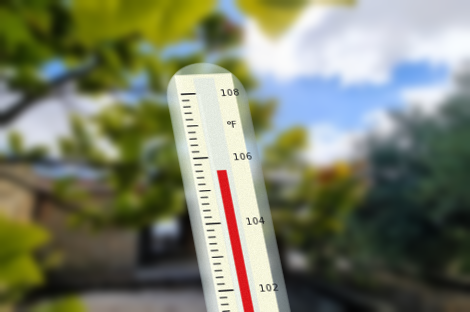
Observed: °F 105.6
